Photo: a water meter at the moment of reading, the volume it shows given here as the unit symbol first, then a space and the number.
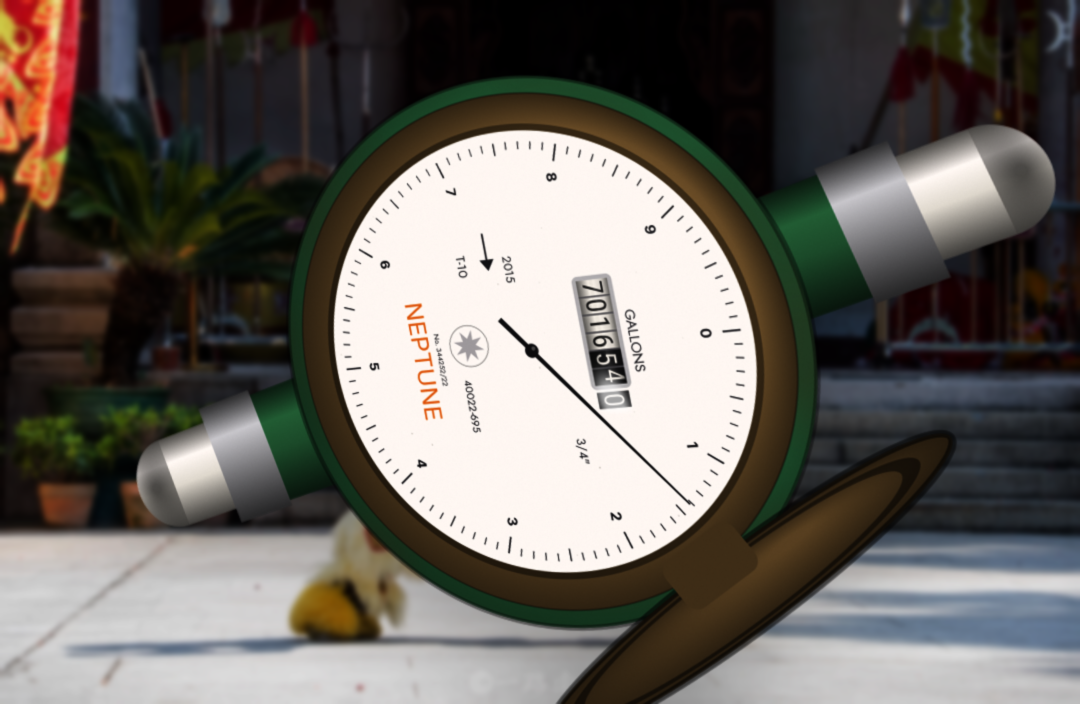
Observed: gal 7016541.4
